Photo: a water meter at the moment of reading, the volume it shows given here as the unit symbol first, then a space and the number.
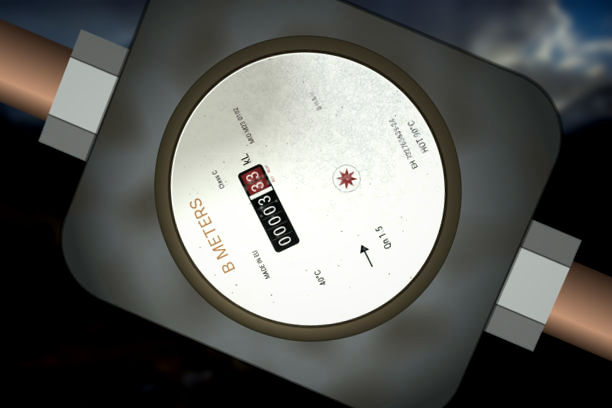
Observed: kL 3.33
